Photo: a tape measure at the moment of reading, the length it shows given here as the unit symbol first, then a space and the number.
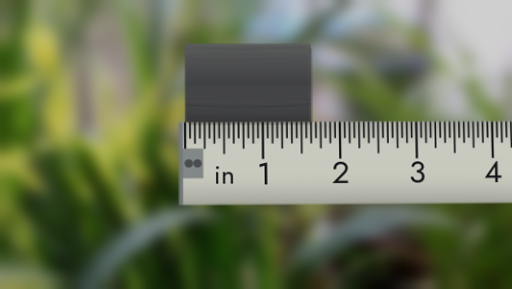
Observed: in 1.625
